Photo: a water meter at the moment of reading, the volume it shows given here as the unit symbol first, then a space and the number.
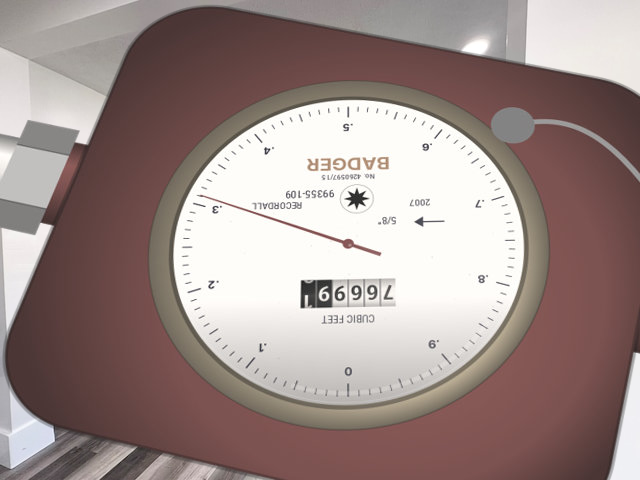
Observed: ft³ 766991.31
